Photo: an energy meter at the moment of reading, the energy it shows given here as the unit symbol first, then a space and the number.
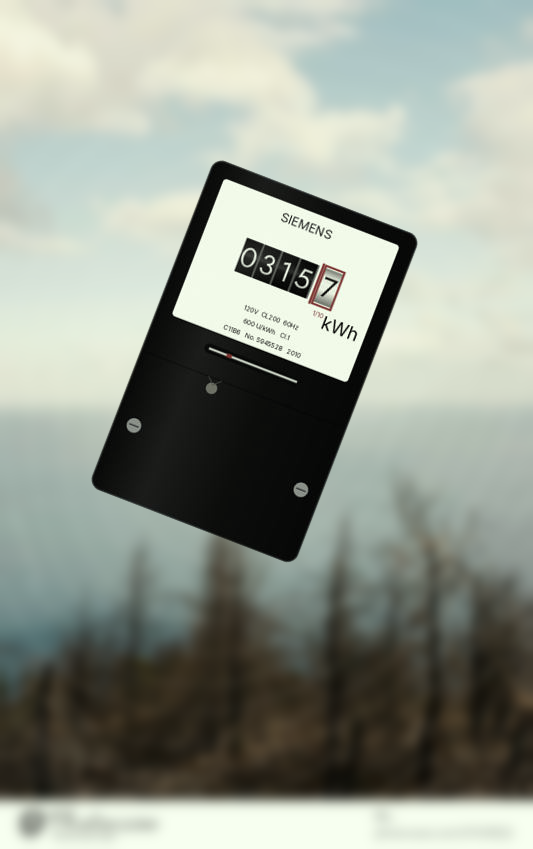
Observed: kWh 315.7
